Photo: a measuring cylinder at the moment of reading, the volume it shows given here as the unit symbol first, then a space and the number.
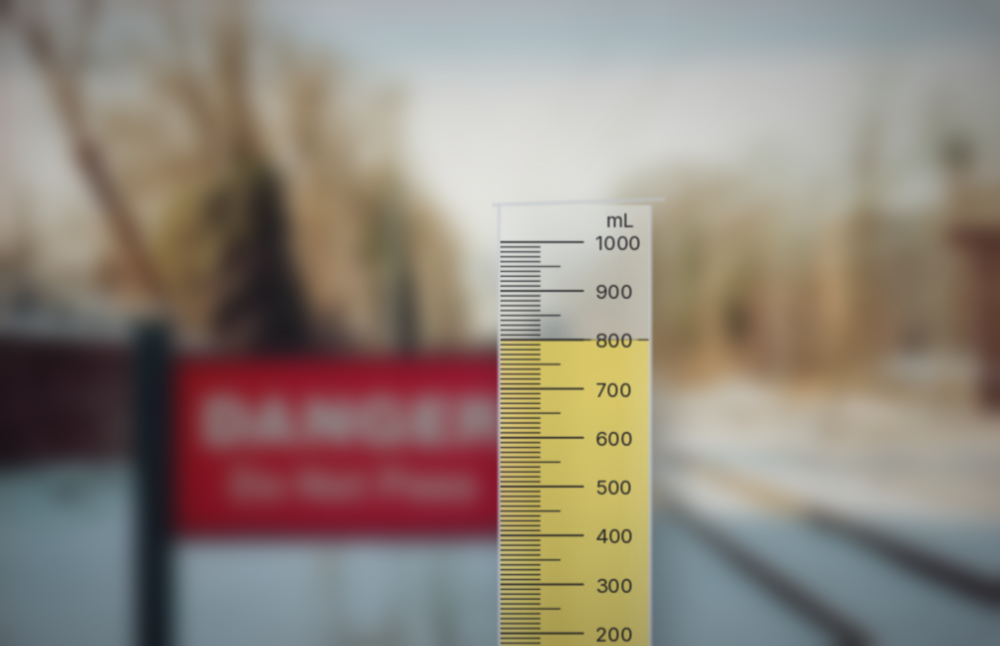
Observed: mL 800
